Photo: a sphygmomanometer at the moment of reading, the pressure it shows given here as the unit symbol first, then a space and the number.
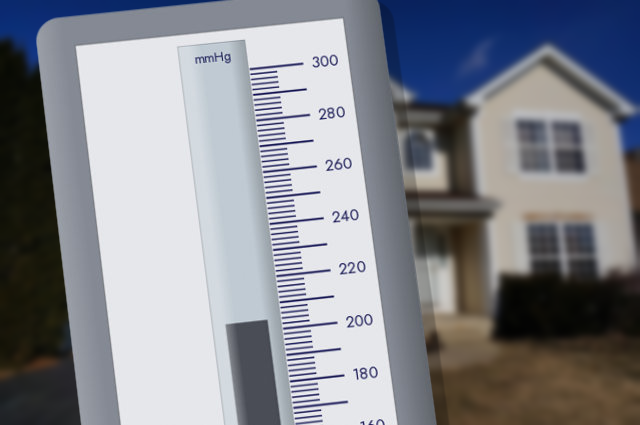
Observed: mmHg 204
